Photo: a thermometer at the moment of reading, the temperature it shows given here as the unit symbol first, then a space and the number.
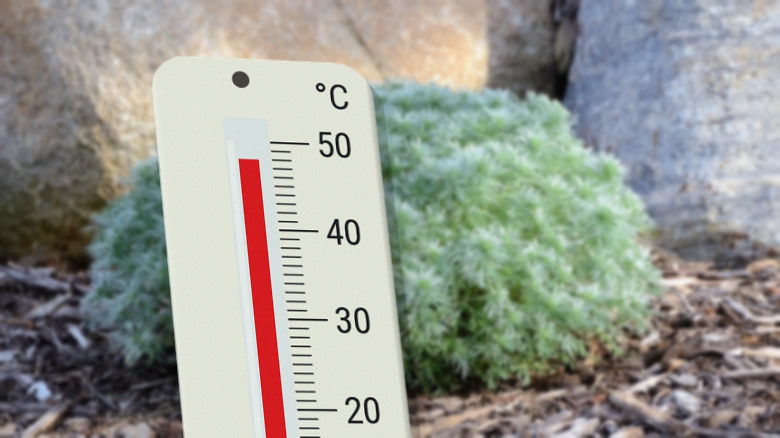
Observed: °C 48
